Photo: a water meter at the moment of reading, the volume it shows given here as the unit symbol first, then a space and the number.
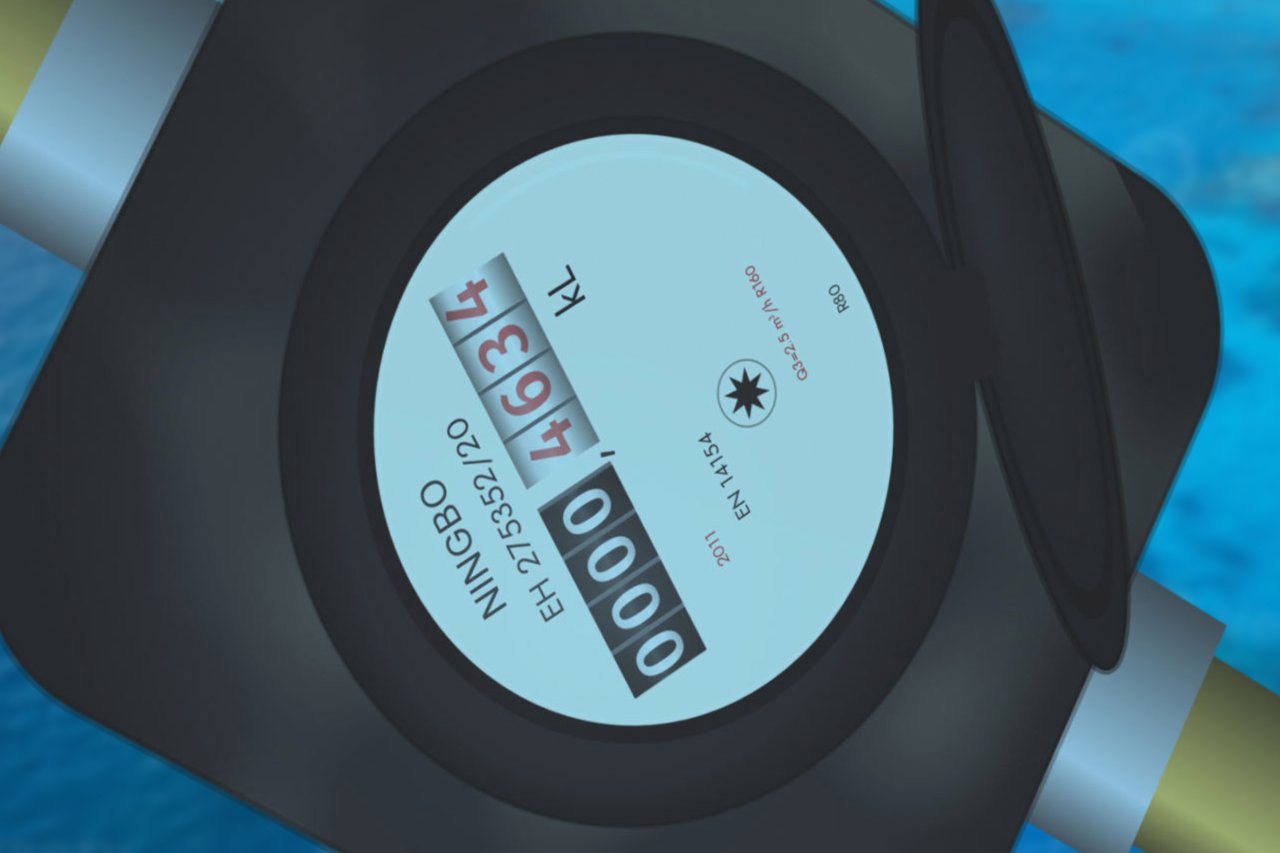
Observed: kL 0.4634
